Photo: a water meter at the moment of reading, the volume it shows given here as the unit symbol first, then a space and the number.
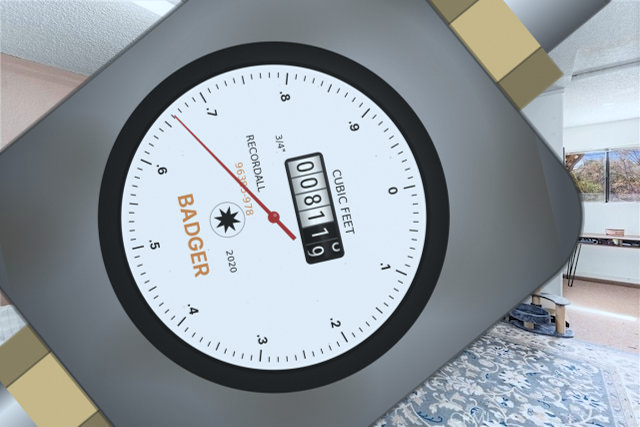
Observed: ft³ 8118.66
